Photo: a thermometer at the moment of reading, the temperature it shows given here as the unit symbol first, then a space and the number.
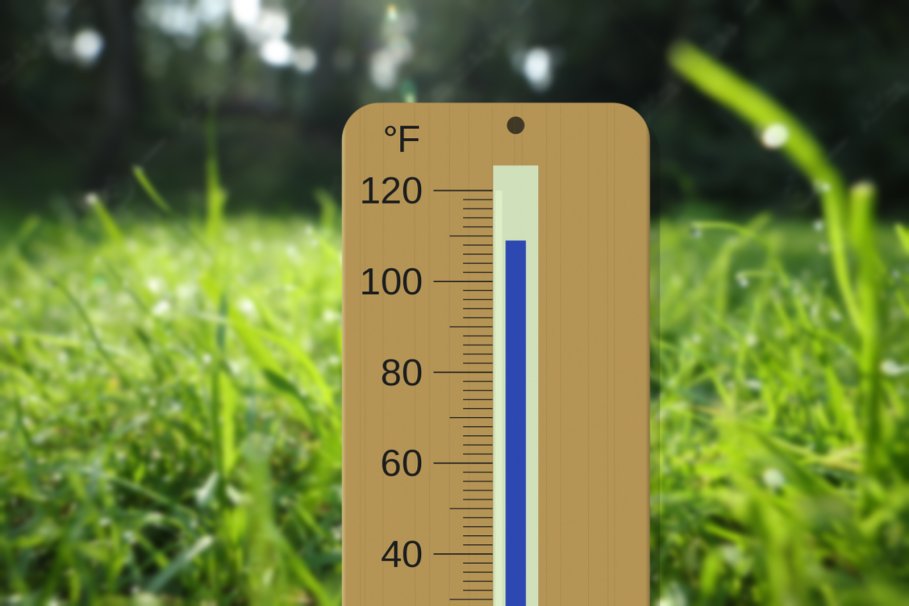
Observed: °F 109
